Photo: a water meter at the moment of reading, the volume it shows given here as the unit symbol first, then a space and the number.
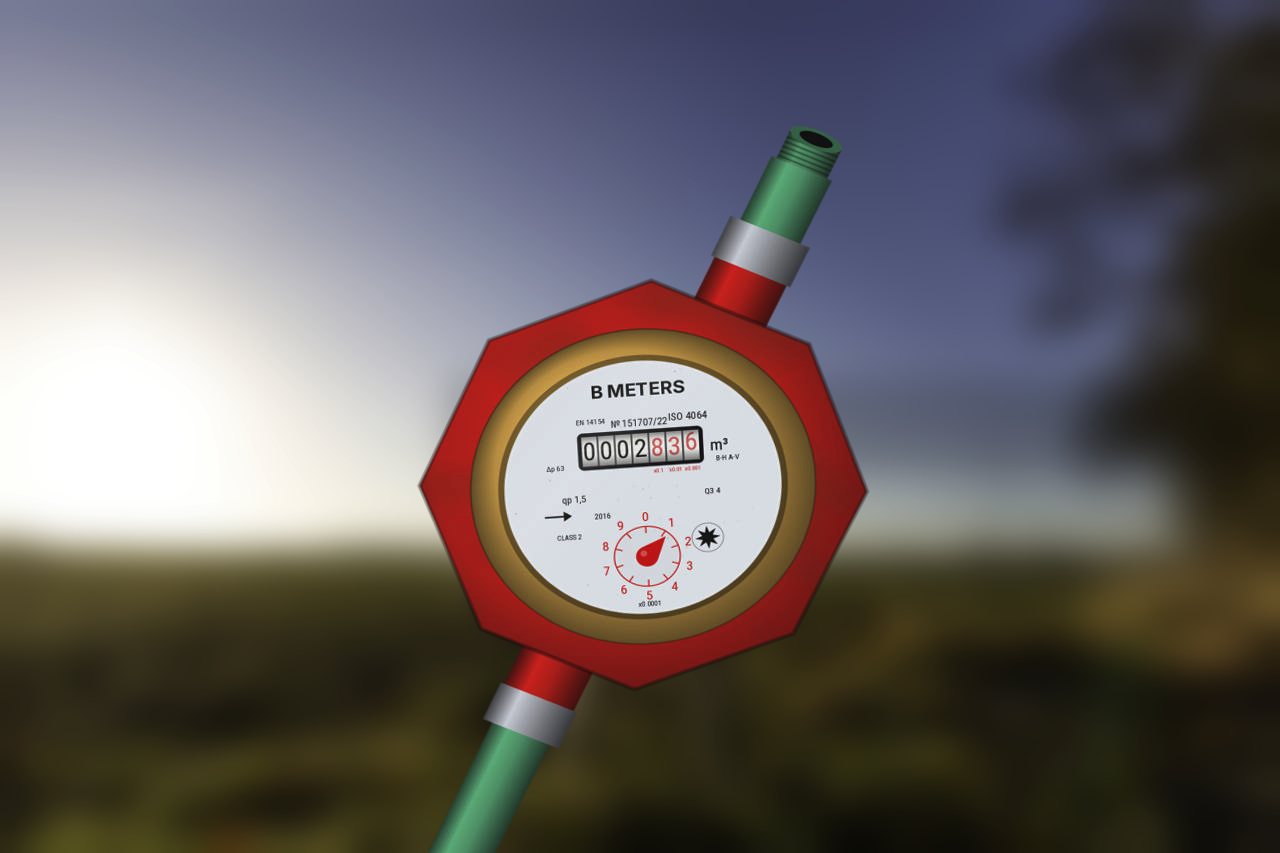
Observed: m³ 2.8361
